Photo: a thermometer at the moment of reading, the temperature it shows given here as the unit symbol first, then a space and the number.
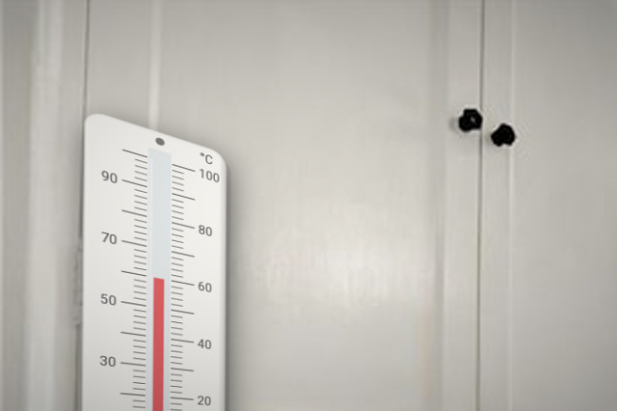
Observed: °C 60
